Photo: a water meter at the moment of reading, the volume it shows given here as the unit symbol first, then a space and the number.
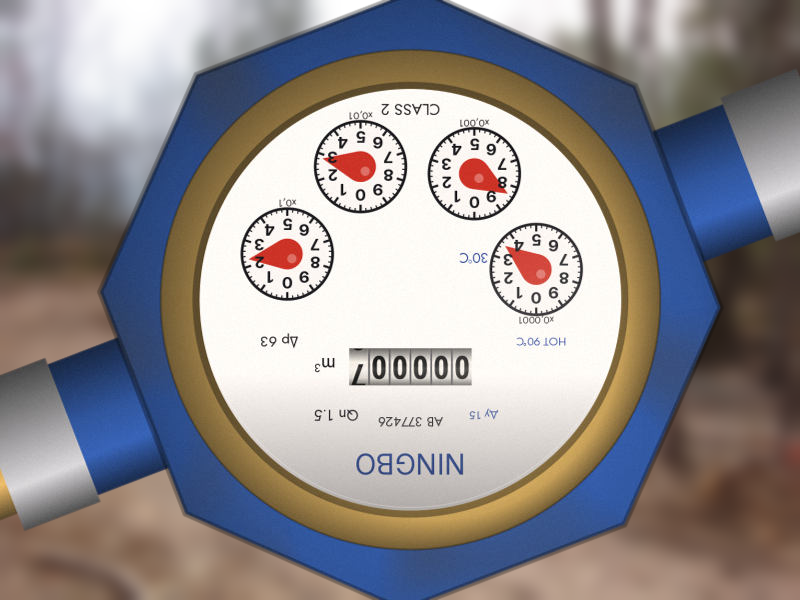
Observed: m³ 7.2283
